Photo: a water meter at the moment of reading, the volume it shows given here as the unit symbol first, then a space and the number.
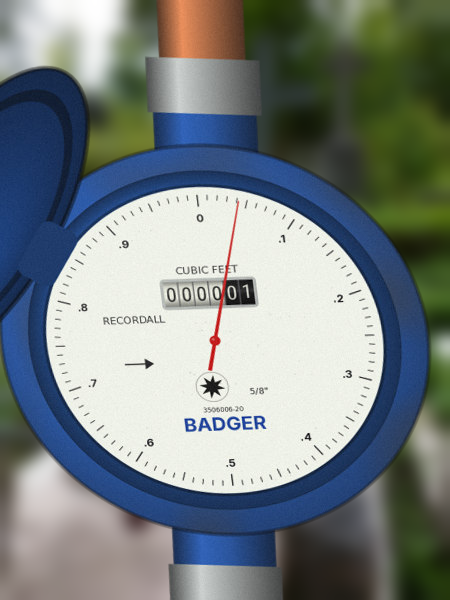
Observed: ft³ 1.04
